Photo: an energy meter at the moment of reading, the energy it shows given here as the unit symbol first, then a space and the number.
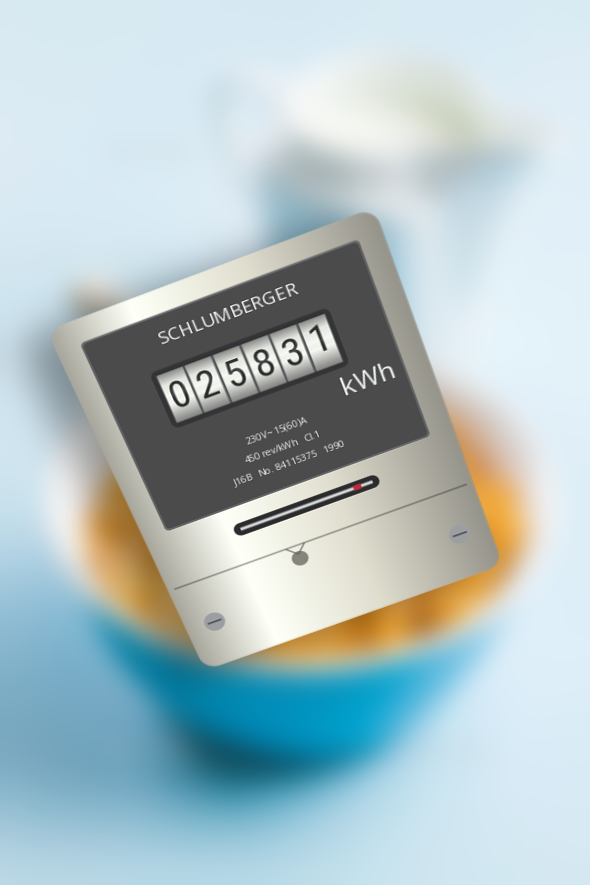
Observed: kWh 25831
